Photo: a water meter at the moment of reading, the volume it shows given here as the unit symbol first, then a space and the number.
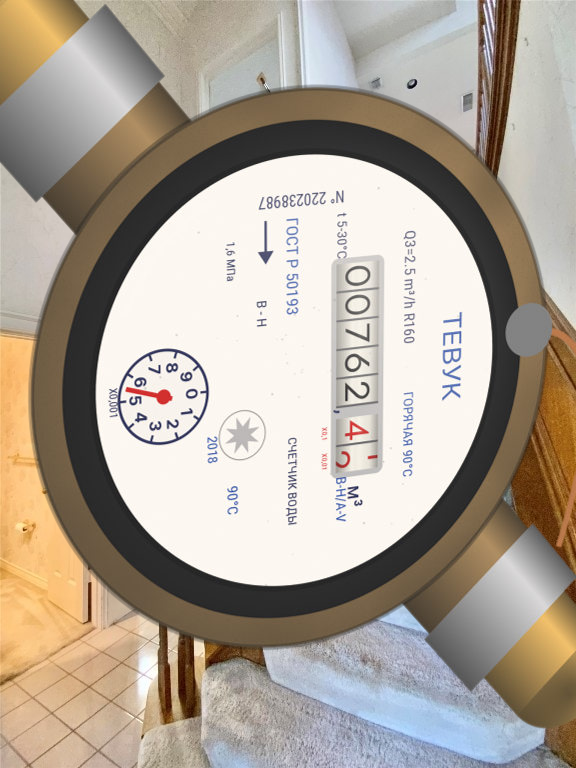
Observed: m³ 762.415
